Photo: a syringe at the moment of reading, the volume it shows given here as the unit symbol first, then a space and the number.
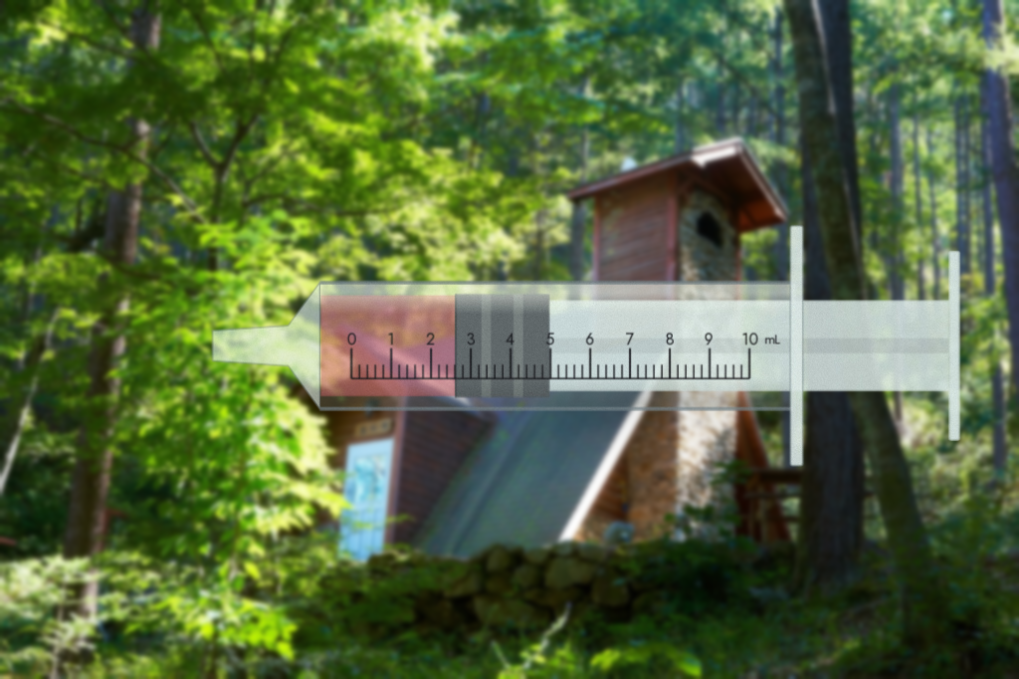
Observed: mL 2.6
